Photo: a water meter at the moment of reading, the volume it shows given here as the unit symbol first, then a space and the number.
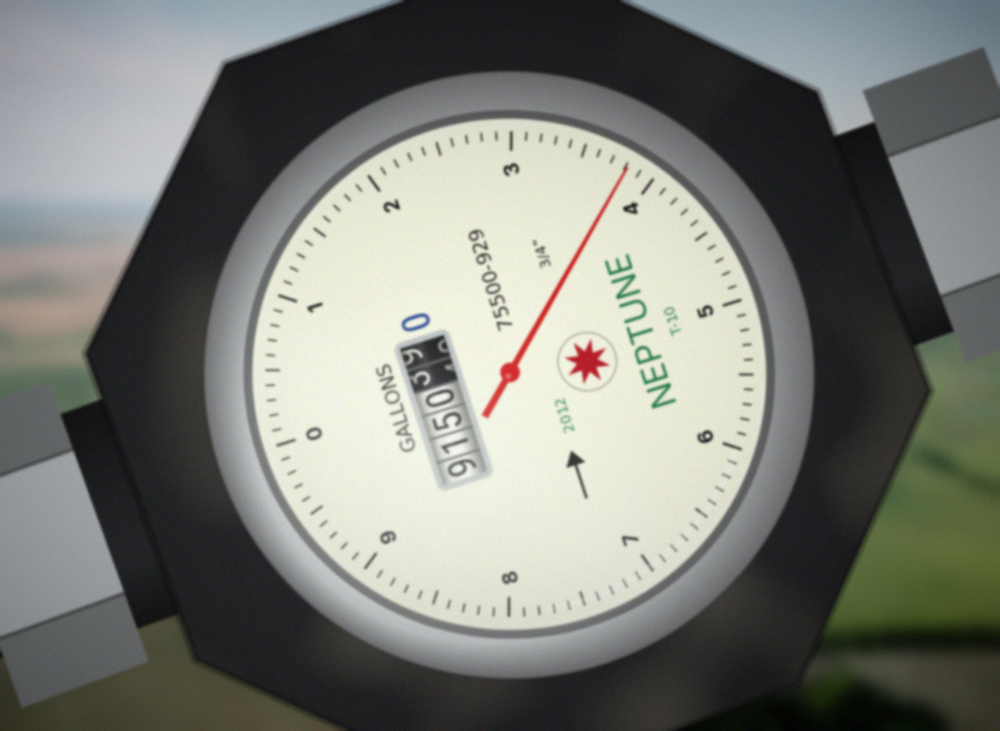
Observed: gal 9150393.8
